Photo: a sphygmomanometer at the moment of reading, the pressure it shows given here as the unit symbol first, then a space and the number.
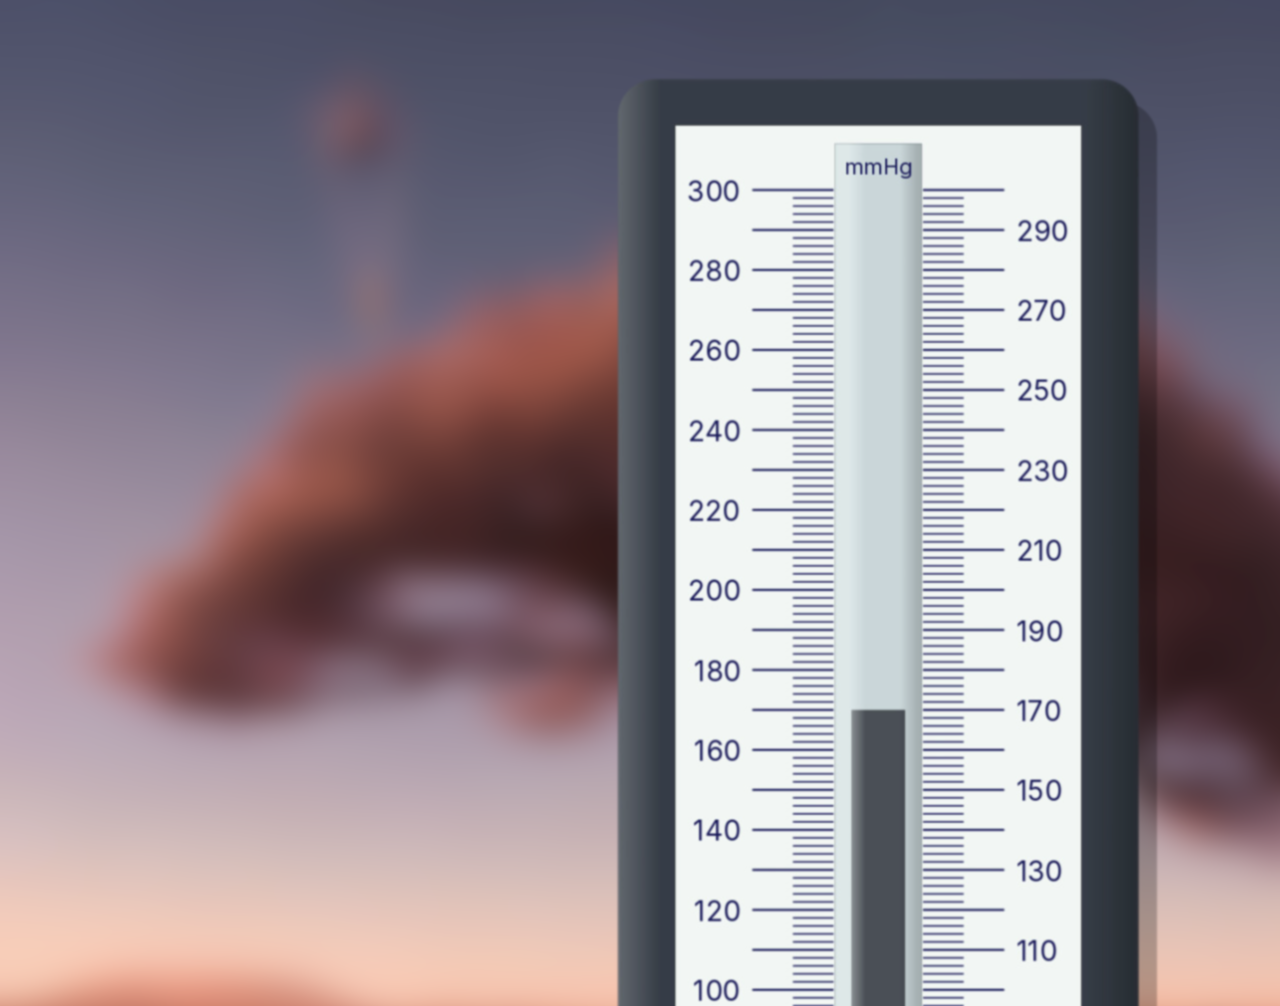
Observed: mmHg 170
